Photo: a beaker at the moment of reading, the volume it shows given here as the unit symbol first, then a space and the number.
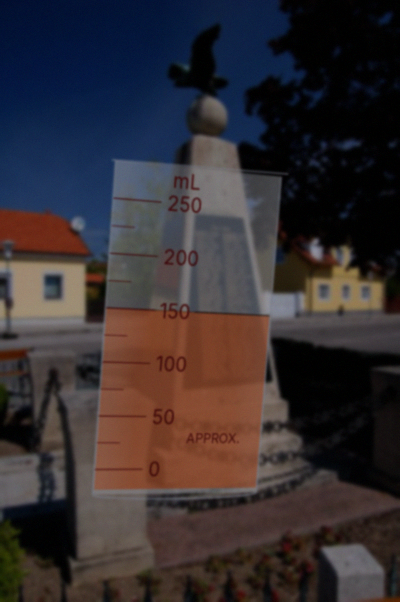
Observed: mL 150
